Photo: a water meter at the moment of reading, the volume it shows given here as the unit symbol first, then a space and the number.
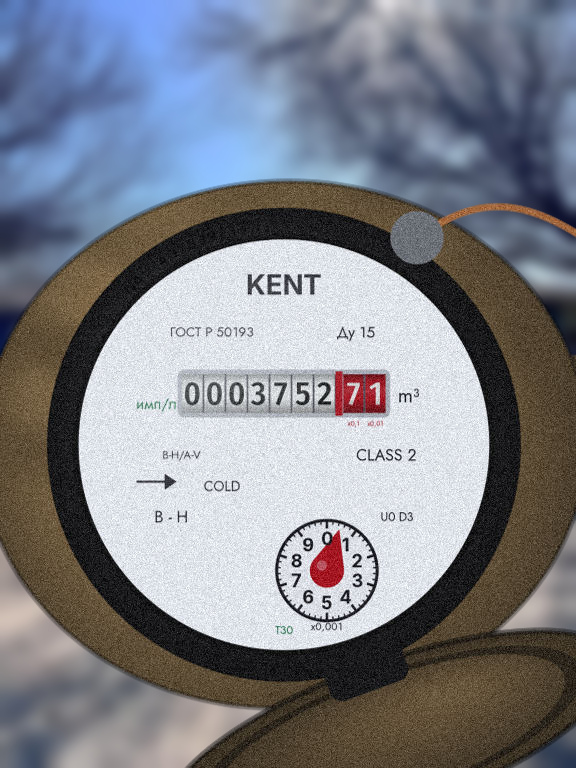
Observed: m³ 3752.710
